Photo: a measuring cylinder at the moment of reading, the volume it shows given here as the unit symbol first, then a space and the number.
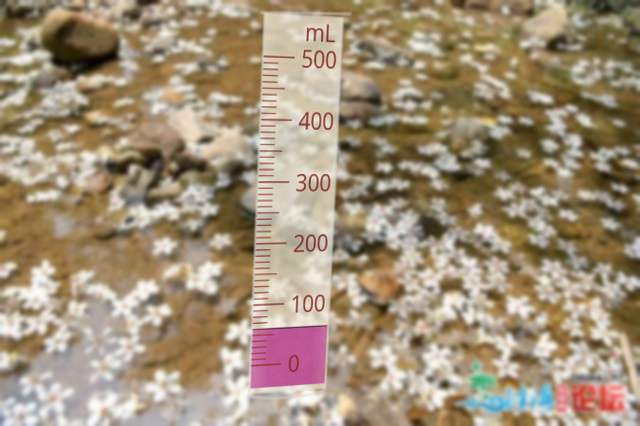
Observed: mL 60
